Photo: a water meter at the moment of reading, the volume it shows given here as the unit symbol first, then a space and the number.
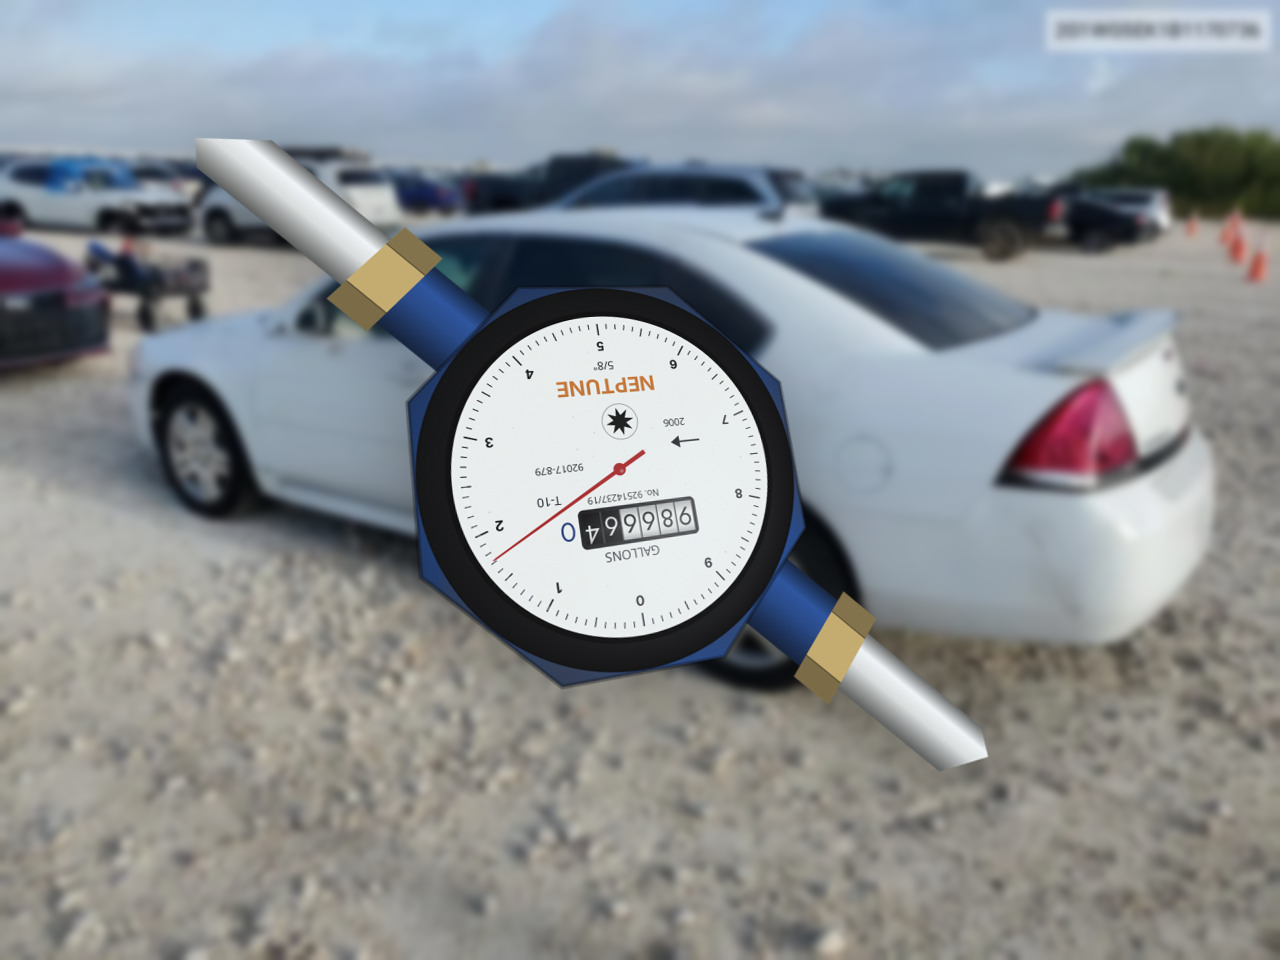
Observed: gal 9866641.7
